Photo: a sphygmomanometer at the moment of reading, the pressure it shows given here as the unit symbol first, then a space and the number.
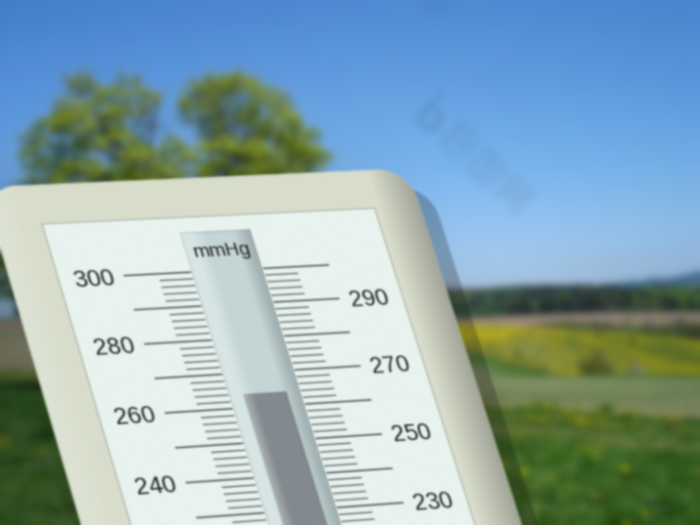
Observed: mmHg 264
